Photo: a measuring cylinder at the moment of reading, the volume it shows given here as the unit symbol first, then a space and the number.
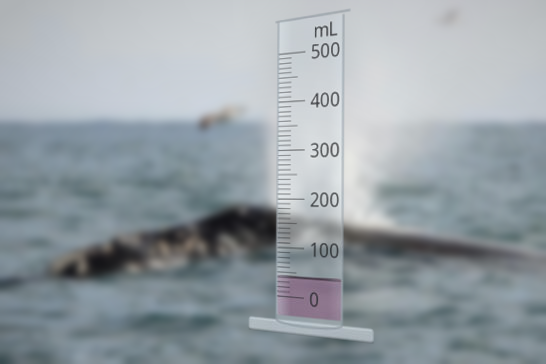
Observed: mL 40
